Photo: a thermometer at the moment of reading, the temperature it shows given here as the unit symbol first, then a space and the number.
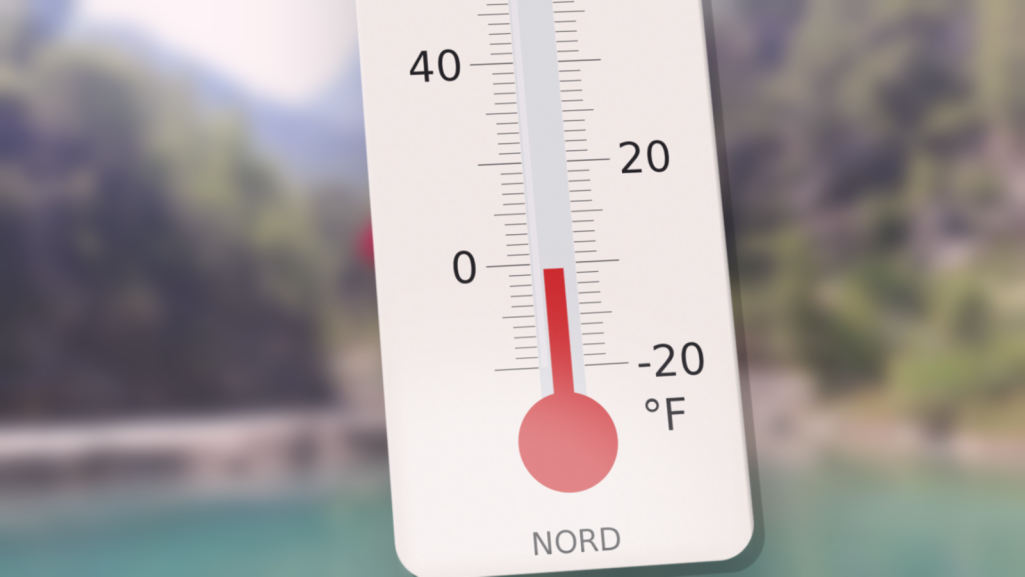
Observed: °F -1
